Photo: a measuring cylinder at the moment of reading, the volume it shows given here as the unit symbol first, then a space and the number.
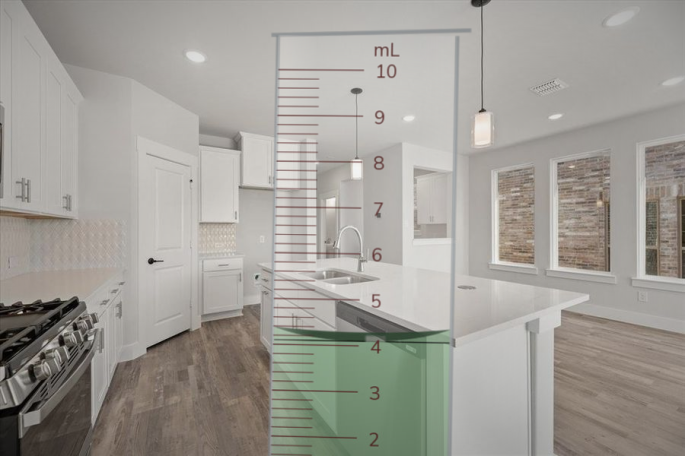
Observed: mL 4.1
